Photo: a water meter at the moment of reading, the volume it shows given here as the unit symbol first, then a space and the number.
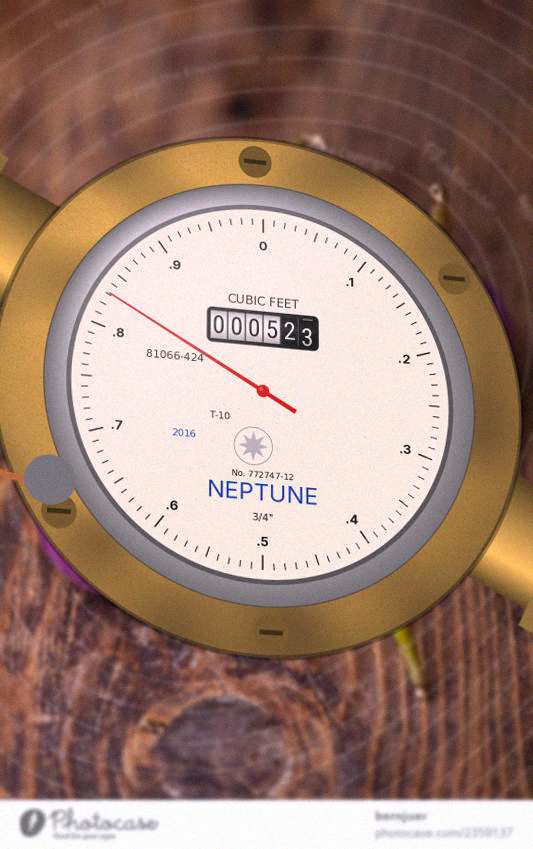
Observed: ft³ 522.83
